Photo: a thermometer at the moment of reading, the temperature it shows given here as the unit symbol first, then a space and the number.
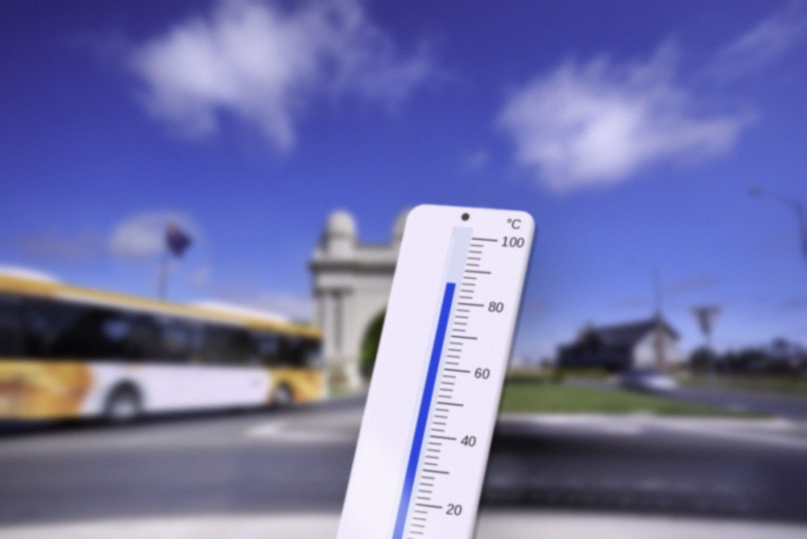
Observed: °C 86
